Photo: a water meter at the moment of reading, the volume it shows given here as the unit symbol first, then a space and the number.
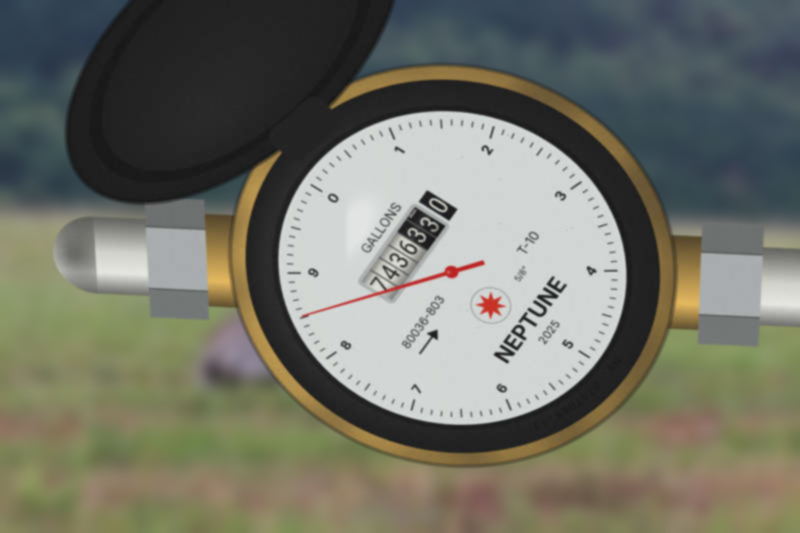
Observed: gal 7436328.5
